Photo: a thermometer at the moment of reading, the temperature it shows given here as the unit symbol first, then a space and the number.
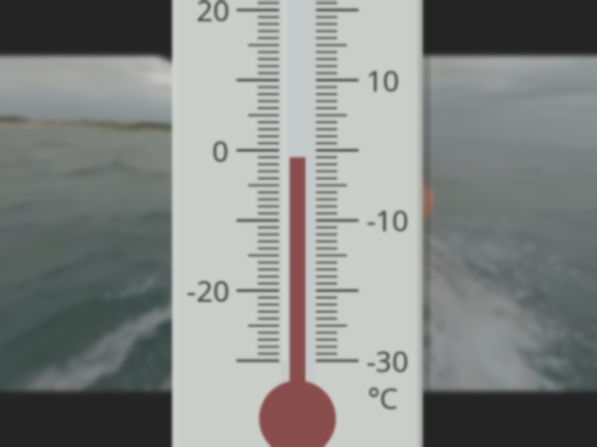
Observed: °C -1
